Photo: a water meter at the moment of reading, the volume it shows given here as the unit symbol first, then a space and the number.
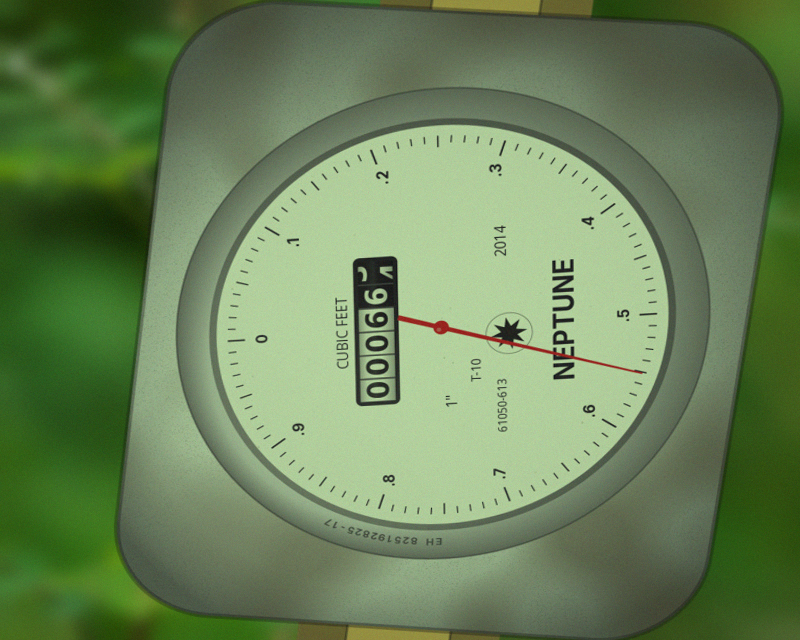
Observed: ft³ 663.55
